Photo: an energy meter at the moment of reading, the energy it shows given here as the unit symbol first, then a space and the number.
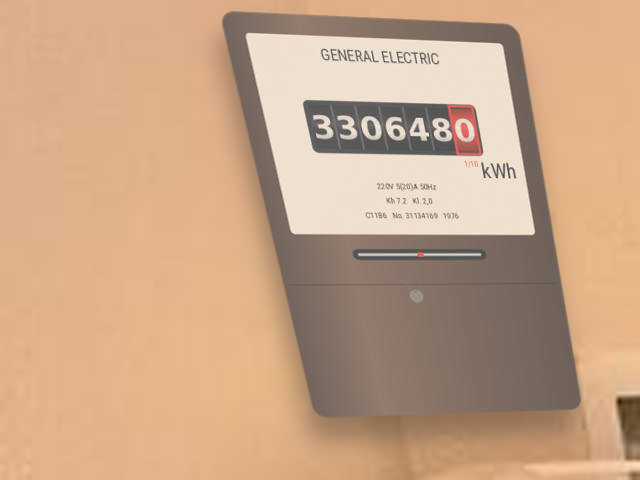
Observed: kWh 330648.0
